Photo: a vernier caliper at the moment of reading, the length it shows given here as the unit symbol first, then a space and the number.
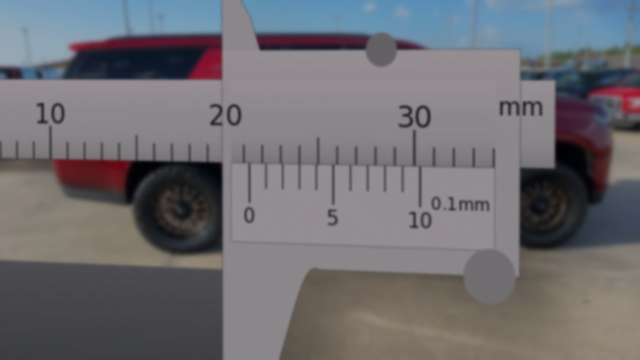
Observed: mm 21.3
